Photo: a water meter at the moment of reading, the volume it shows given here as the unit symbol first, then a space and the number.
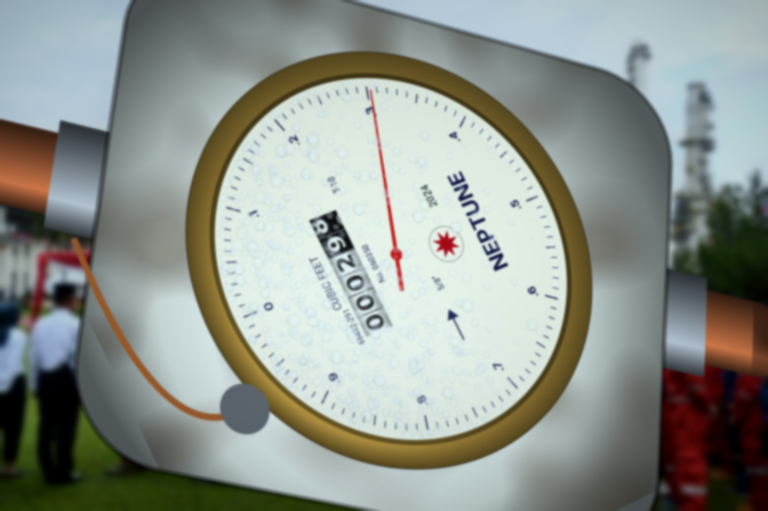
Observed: ft³ 298.30
